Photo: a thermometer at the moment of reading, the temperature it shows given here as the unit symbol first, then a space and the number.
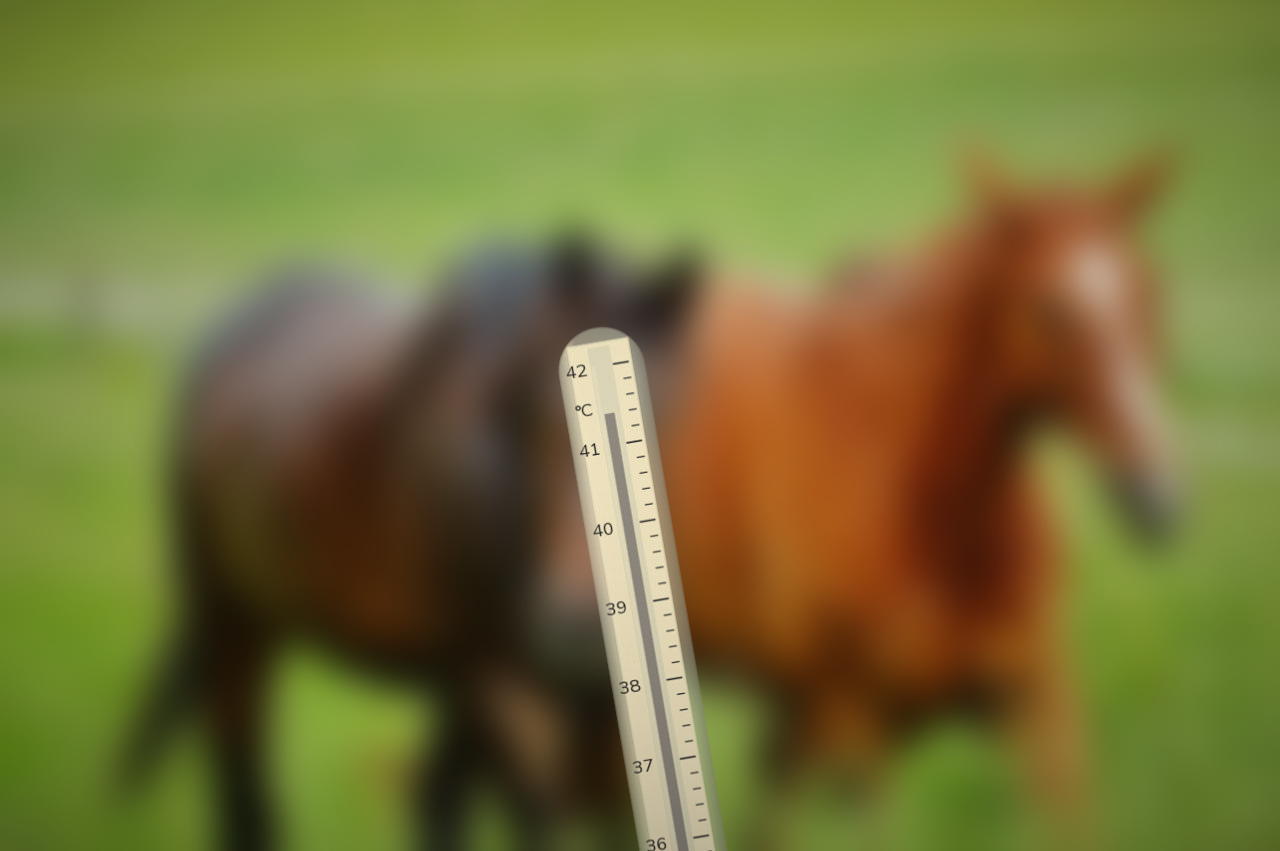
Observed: °C 41.4
